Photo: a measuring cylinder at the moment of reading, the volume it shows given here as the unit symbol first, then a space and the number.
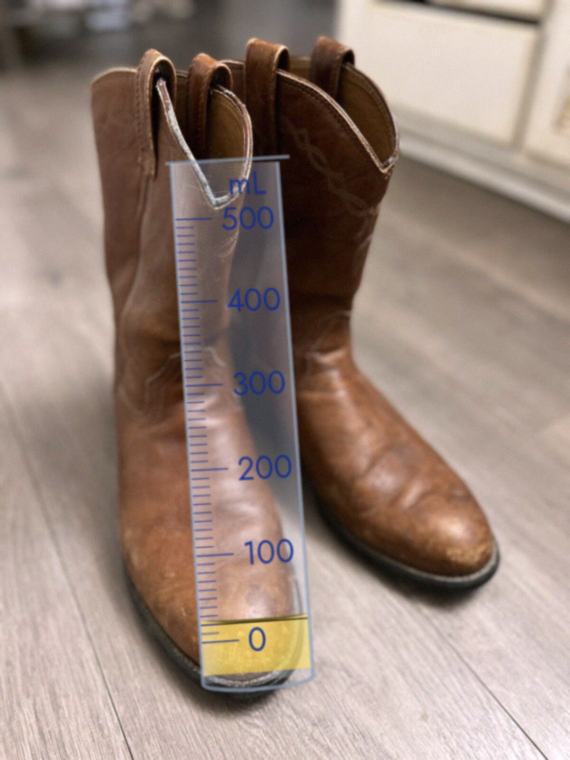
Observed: mL 20
